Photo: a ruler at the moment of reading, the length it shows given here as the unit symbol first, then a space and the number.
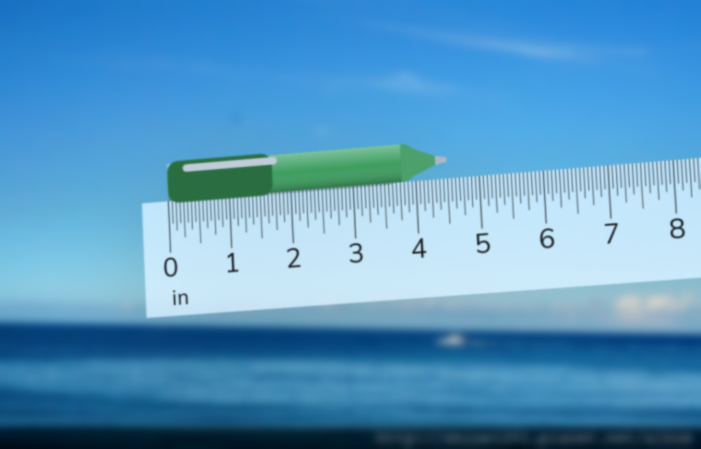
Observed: in 4.5
